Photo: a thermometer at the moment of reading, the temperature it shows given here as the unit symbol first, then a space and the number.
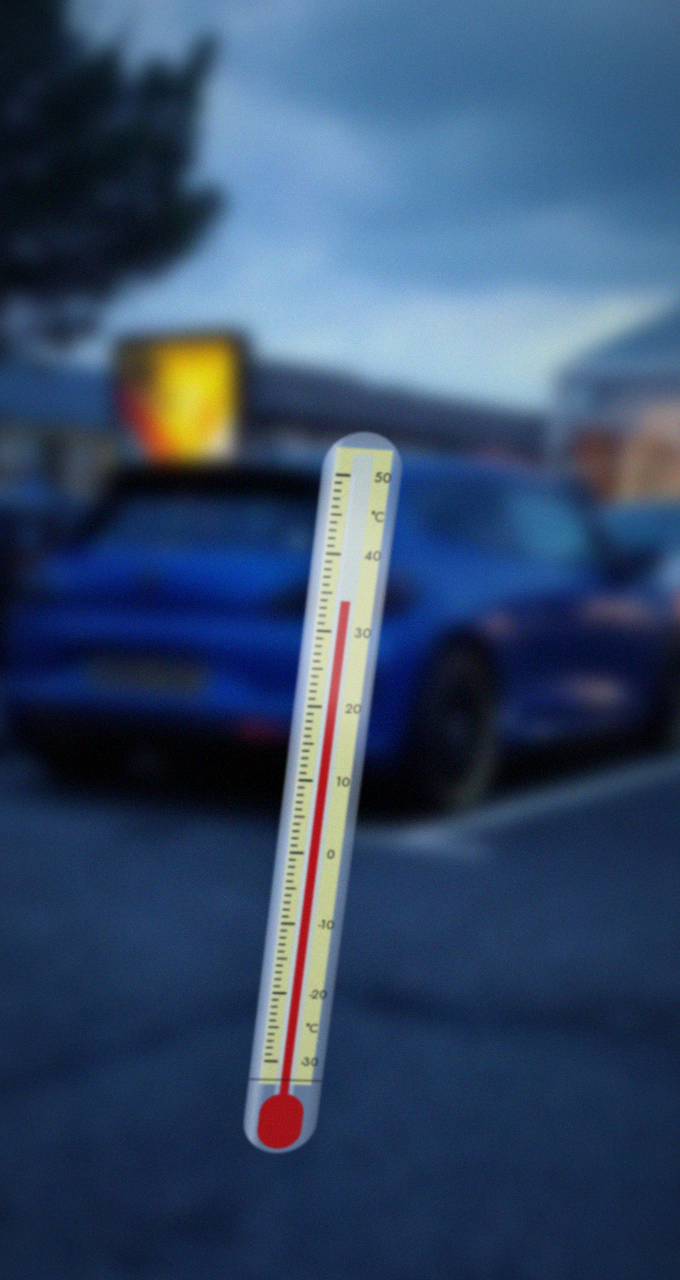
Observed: °C 34
